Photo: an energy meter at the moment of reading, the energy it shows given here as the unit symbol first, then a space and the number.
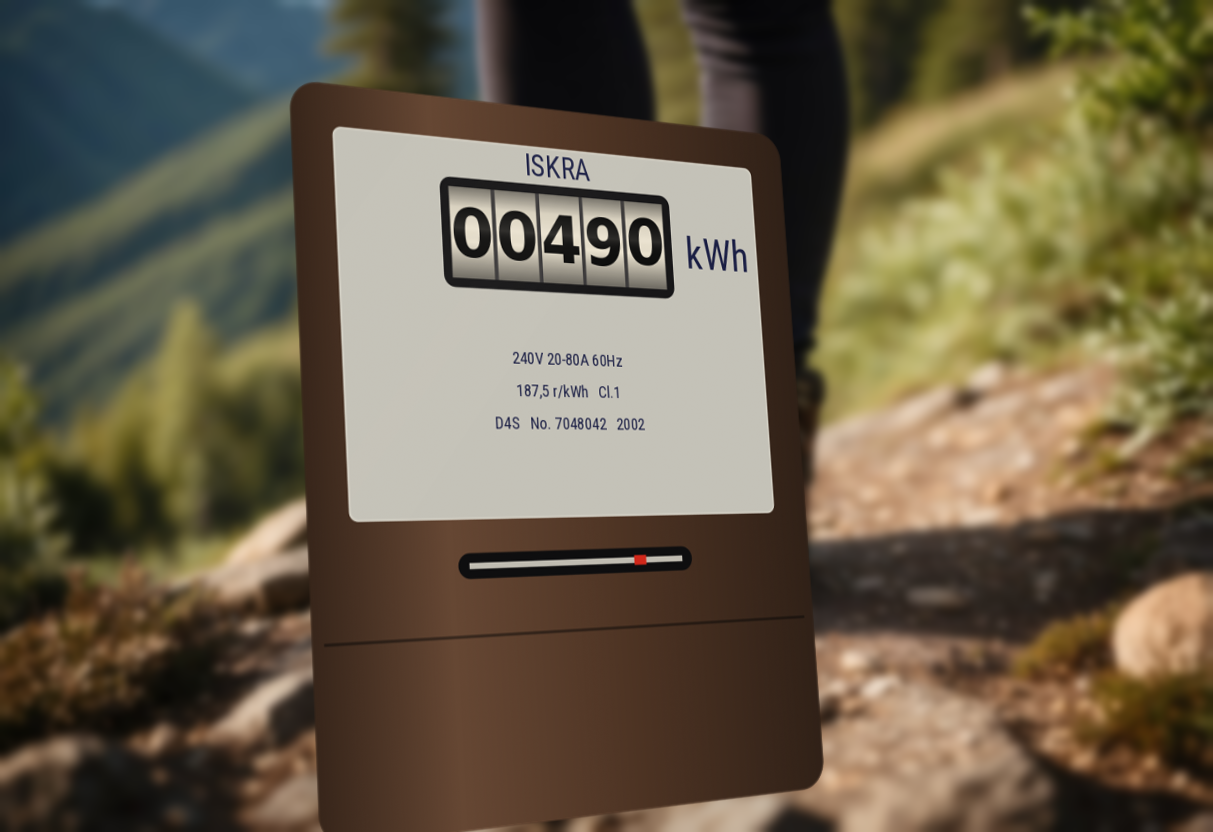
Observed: kWh 490
